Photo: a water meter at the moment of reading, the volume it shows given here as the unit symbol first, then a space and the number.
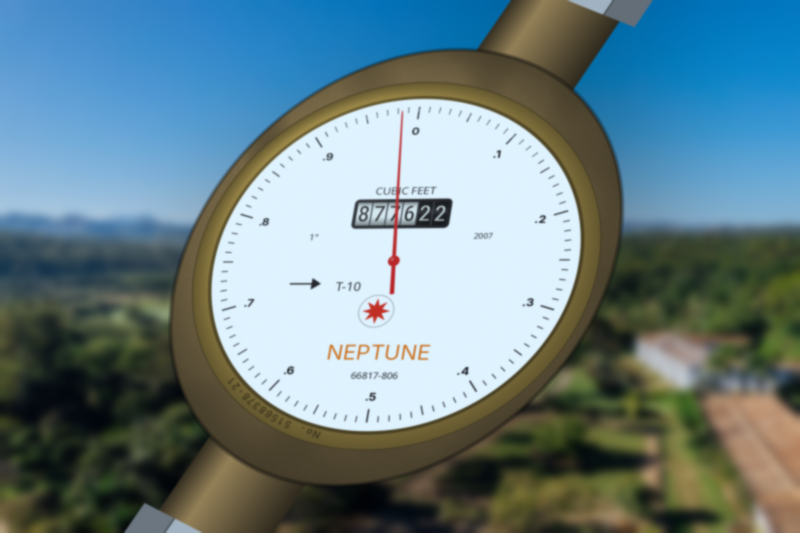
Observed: ft³ 877621.98
